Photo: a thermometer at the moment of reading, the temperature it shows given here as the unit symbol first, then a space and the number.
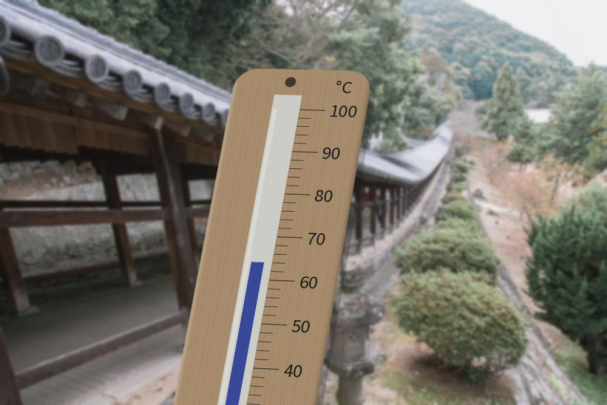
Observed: °C 64
